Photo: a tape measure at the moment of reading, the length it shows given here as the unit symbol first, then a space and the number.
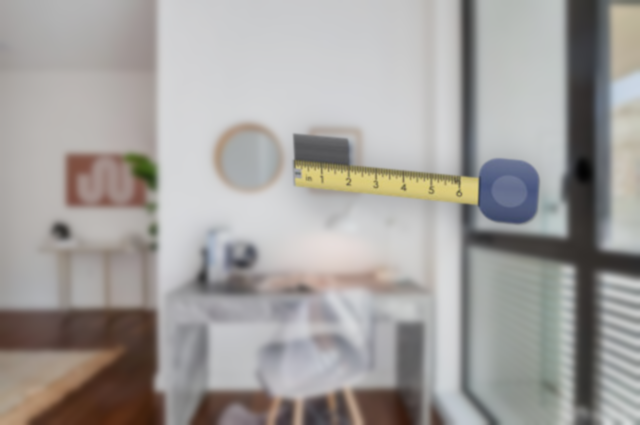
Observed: in 2
